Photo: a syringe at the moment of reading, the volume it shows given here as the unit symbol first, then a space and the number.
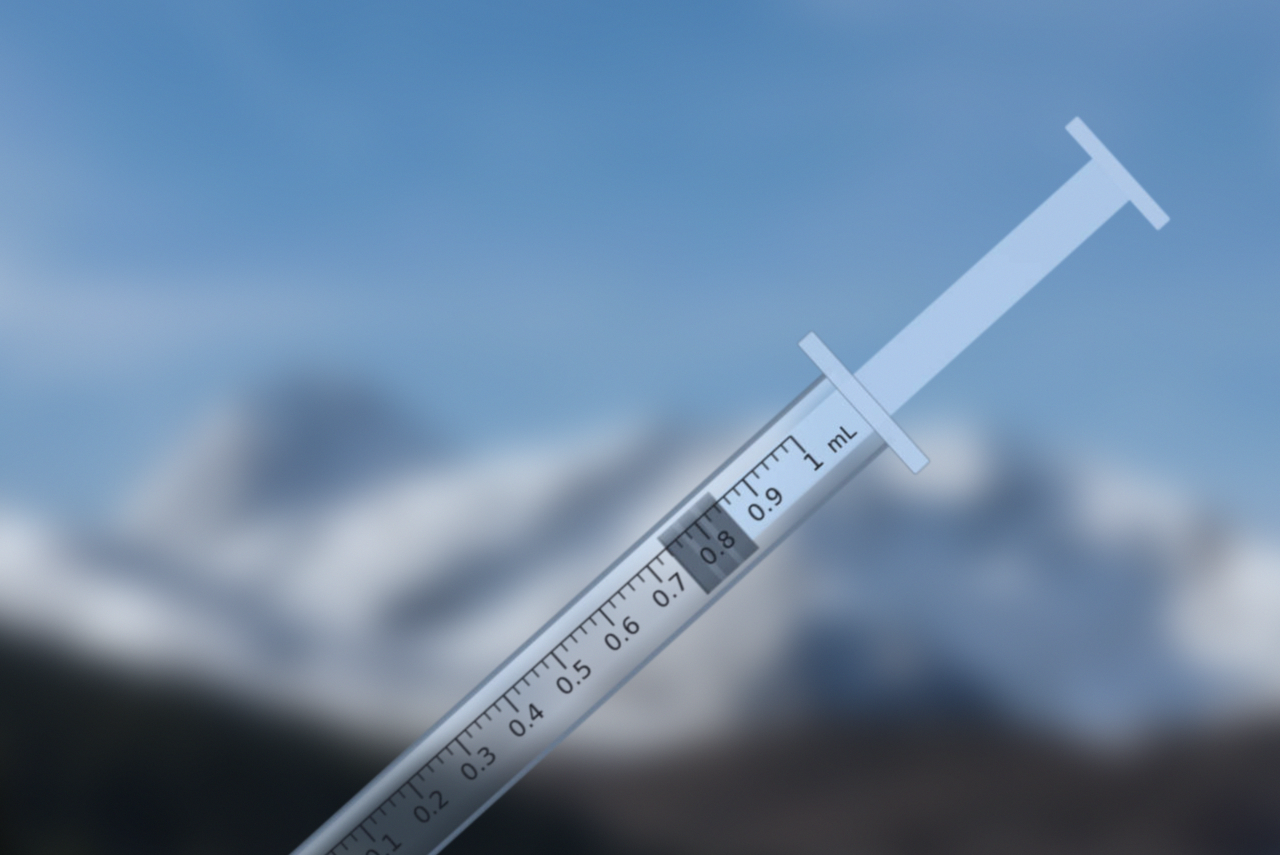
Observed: mL 0.74
